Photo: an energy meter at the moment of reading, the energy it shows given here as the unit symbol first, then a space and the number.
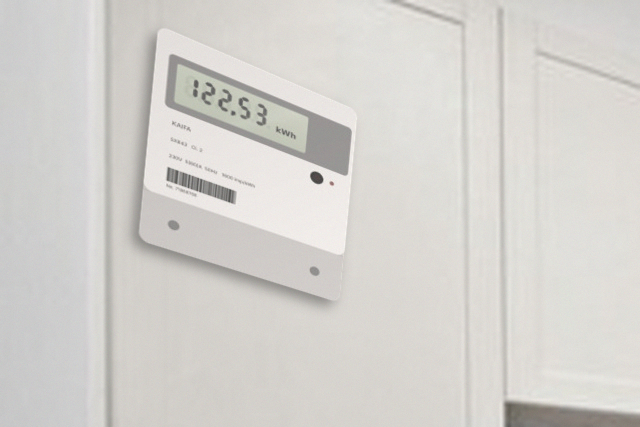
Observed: kWh 122.53
